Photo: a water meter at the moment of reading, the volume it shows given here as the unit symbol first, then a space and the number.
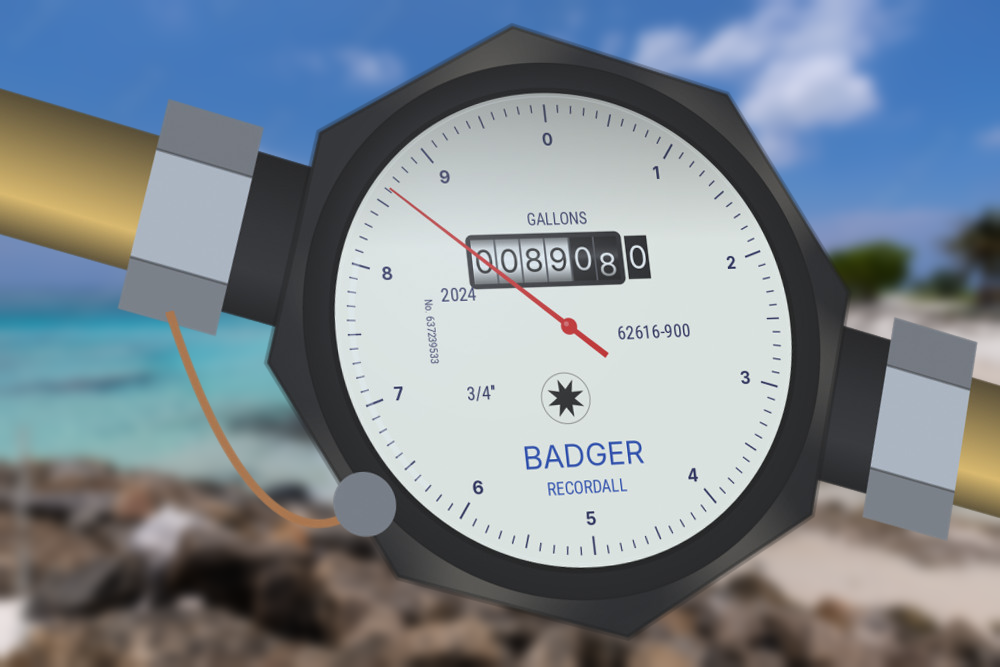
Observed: gal 89078.6
